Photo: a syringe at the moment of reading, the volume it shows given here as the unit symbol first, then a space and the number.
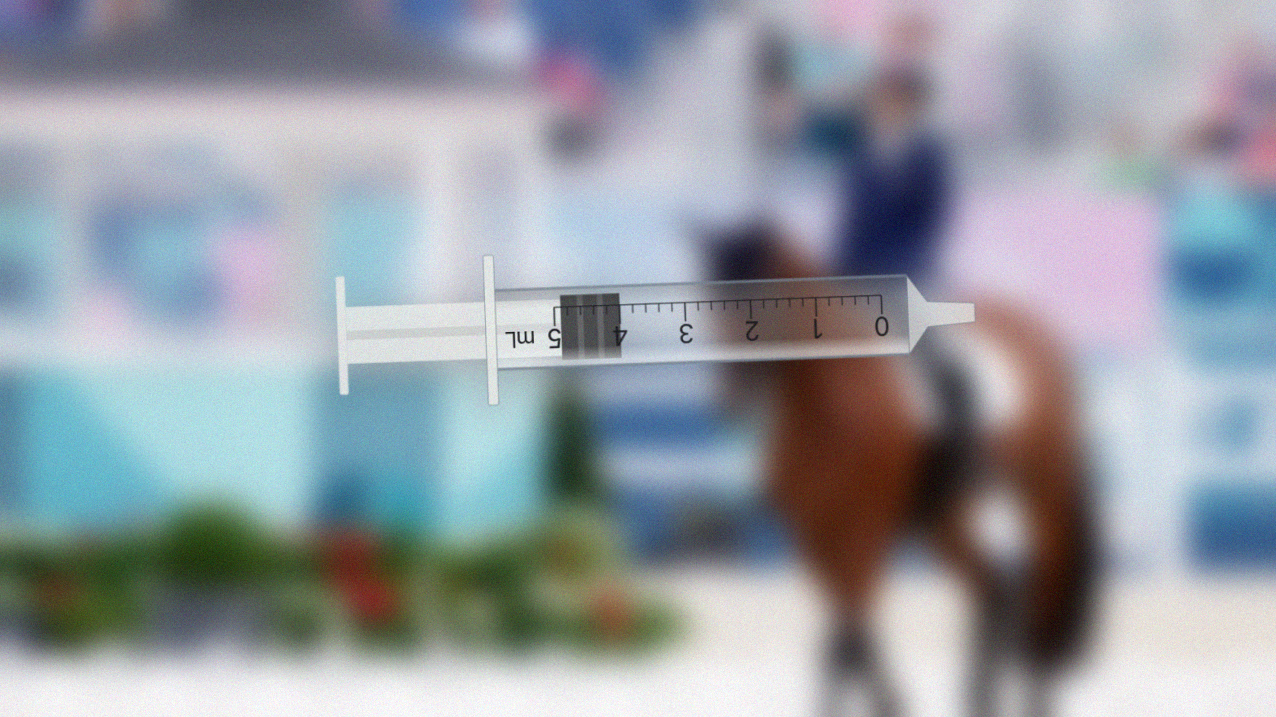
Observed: mL 4
